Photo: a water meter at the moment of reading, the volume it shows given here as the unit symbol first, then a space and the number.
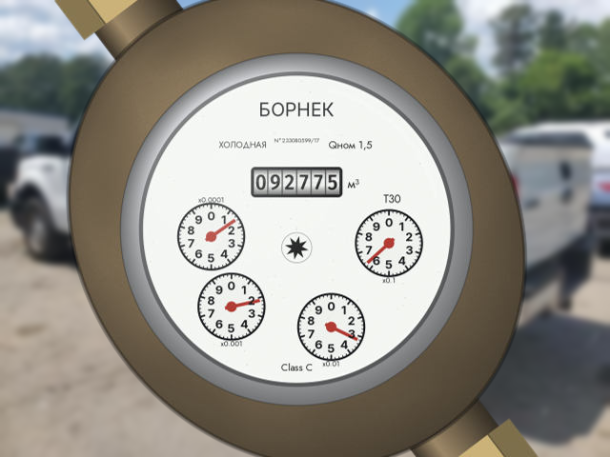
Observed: m³ 92775.6321
